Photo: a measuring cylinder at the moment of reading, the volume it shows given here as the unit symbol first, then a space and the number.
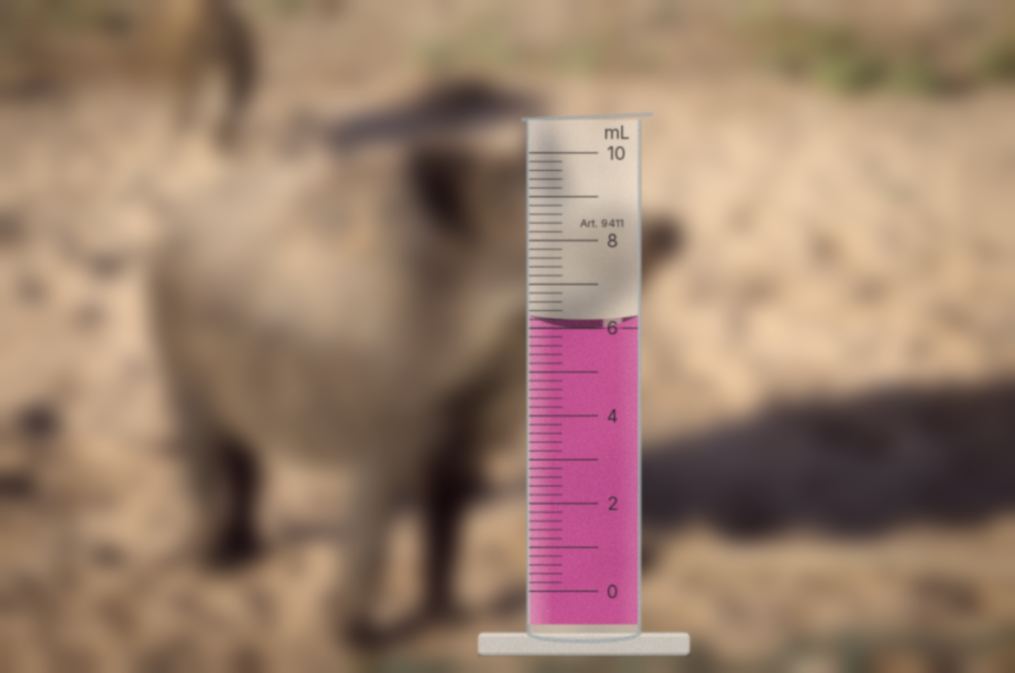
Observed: mL 6
